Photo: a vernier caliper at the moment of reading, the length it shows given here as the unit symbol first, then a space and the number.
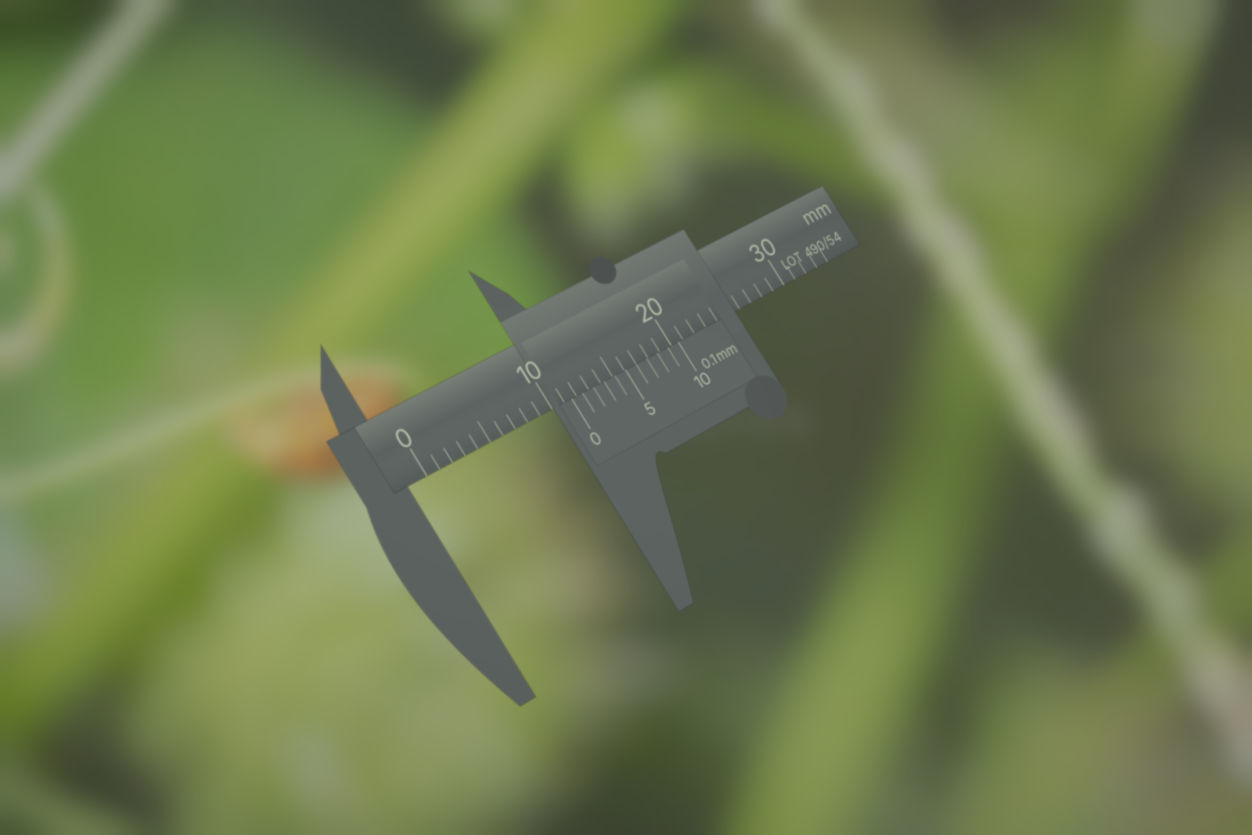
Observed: mm 11.6
